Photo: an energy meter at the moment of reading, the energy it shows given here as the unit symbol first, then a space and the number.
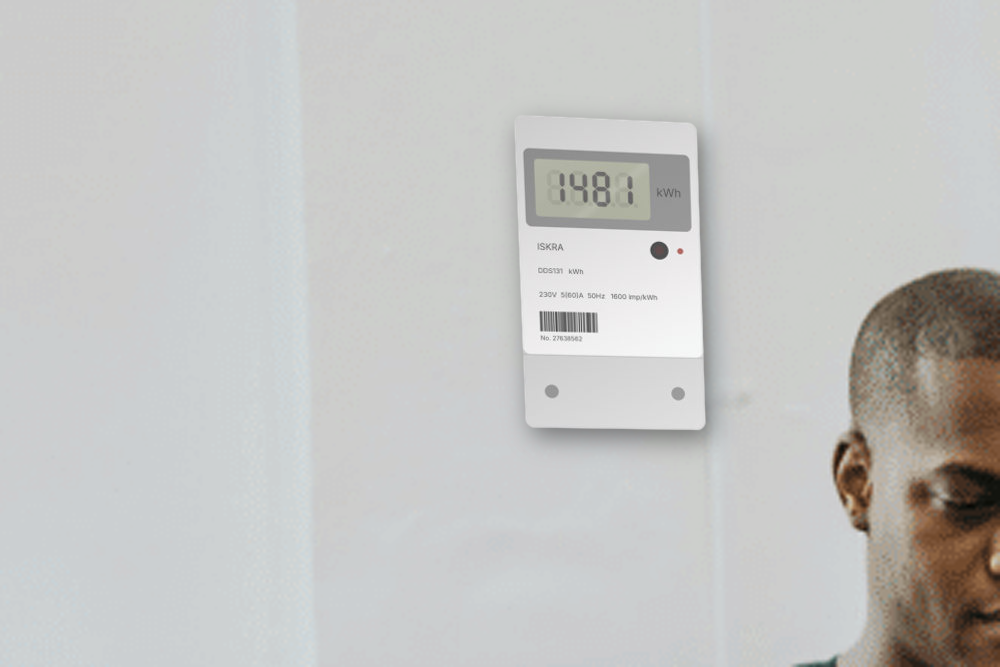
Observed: kWh 1481
